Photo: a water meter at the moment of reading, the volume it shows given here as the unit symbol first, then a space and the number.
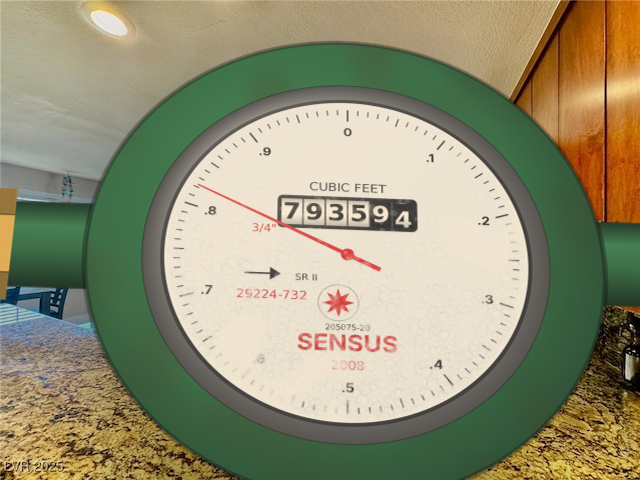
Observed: ft³ 793593.82
